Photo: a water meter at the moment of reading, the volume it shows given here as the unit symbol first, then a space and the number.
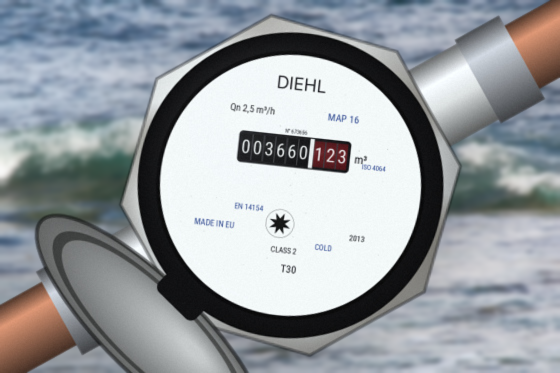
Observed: m³ 3660.123
